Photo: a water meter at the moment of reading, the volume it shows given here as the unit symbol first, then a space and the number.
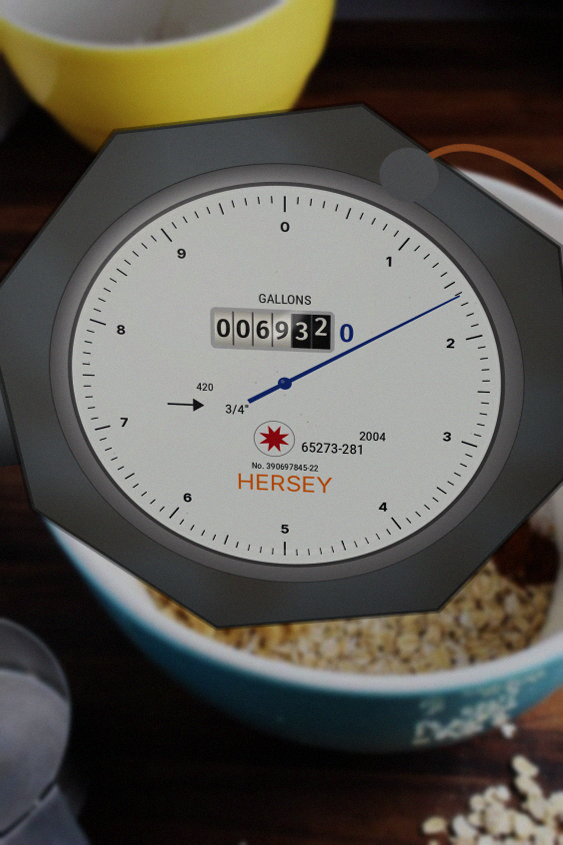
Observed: gal 69321.6
